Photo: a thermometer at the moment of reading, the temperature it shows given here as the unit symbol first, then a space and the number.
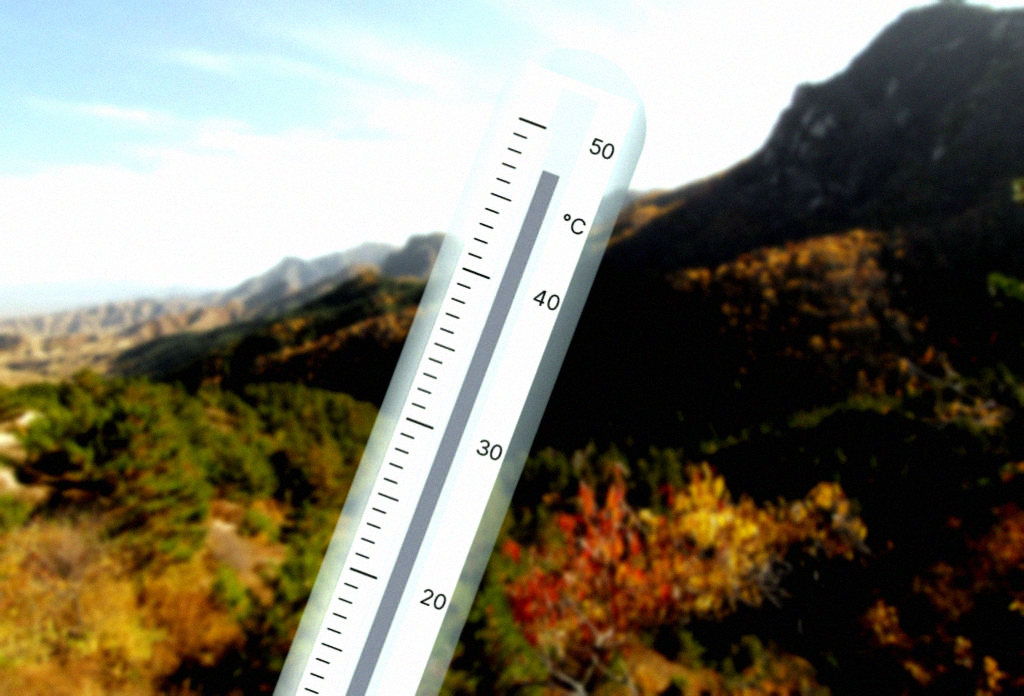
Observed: °C 47.5
